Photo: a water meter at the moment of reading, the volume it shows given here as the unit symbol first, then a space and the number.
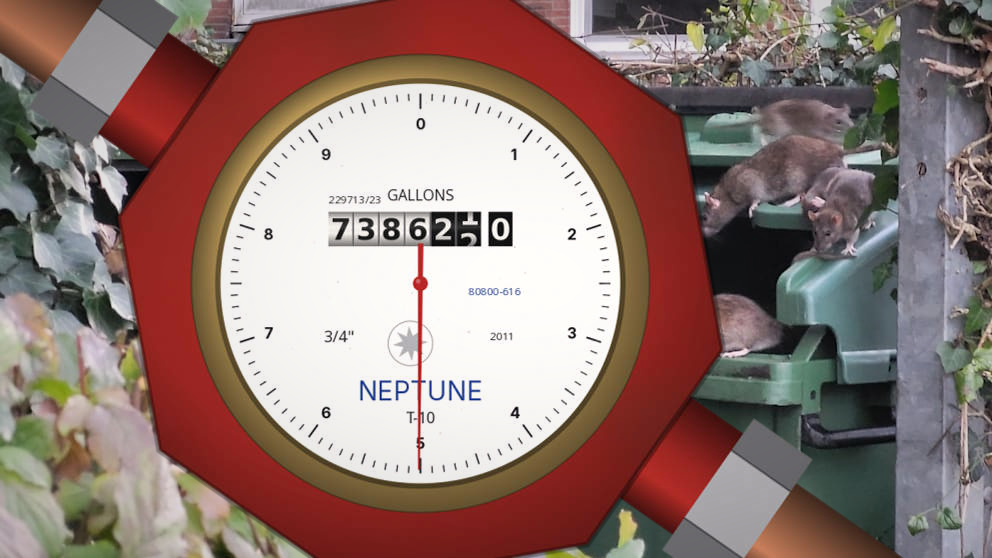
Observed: gal 7386215.0
